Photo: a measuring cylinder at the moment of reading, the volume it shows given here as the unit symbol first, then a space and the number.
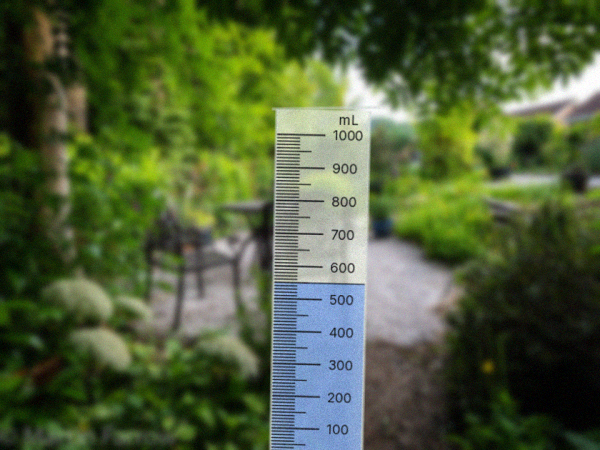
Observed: mL 550
